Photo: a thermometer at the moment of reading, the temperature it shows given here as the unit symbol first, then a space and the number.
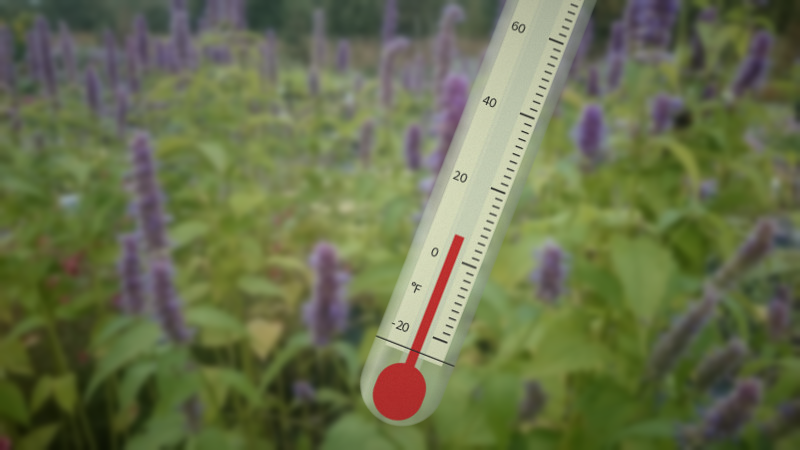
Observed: °F 6
